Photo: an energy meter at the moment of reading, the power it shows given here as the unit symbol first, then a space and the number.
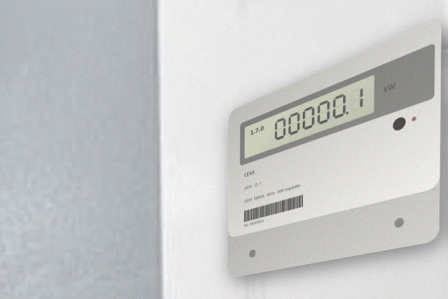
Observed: kW 0.1
